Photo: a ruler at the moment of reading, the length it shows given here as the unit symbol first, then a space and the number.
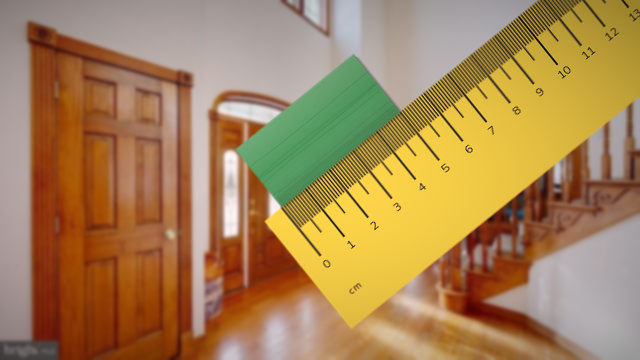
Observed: cm 5
